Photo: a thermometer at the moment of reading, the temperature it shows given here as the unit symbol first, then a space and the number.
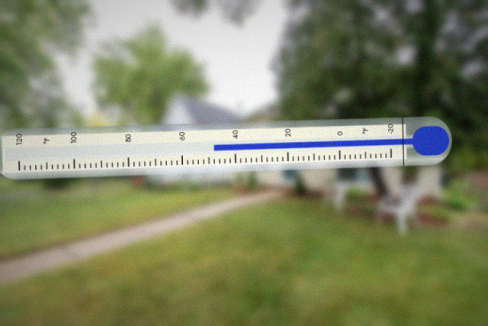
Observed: °F 48
